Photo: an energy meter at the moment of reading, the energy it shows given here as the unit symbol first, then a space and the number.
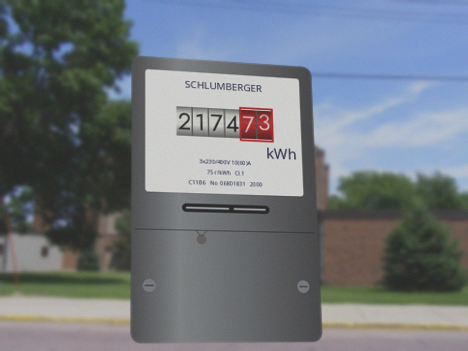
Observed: kWh 2174.73
